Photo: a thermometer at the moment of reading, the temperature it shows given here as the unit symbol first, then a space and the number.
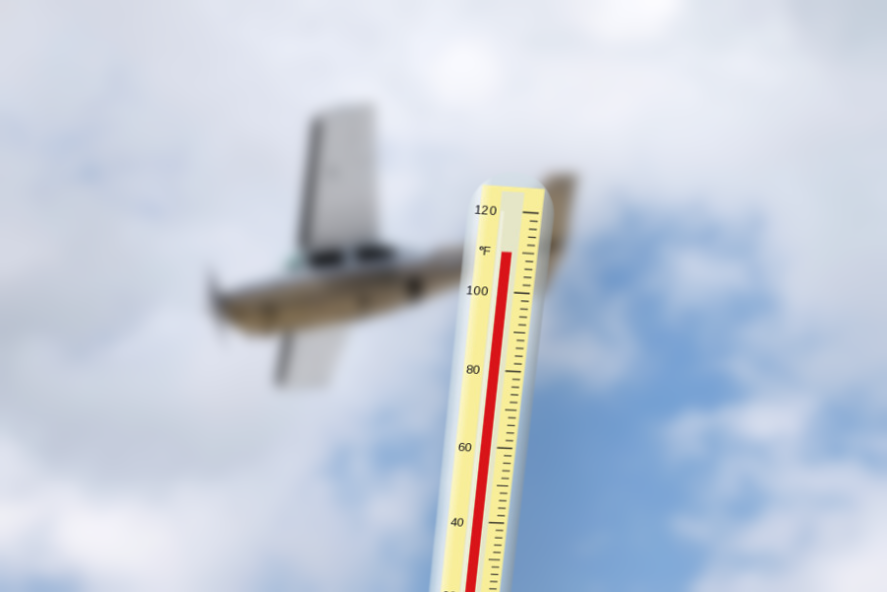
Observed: °F 110
